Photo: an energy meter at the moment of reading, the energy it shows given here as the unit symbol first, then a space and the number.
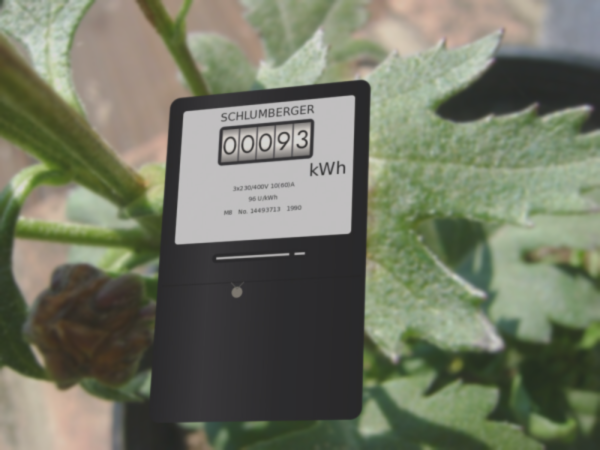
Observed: kWh 93
